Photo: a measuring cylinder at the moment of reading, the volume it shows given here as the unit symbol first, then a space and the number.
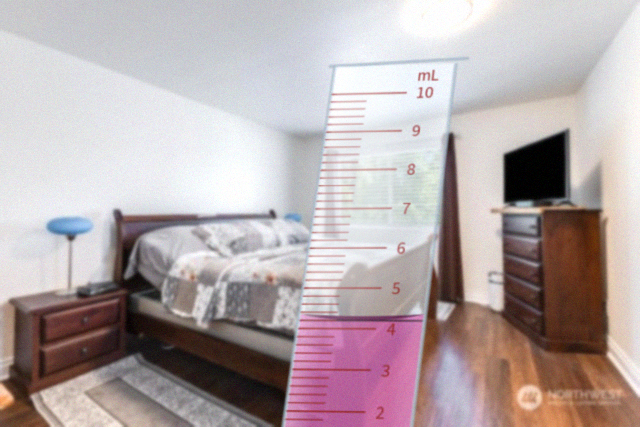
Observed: mL 4.2
